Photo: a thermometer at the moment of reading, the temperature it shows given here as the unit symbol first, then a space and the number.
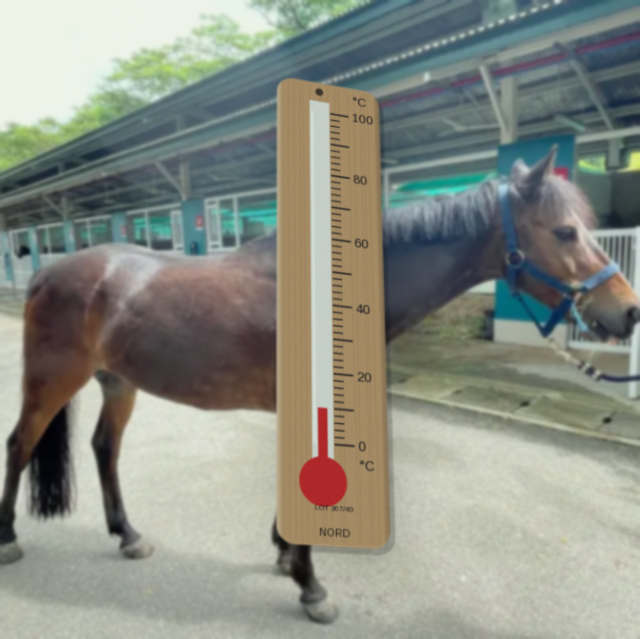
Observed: °C 10
